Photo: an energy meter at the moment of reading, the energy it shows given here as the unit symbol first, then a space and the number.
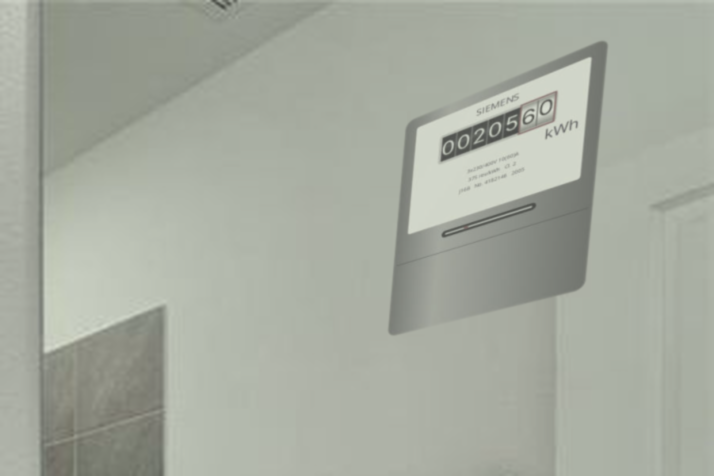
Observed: kWh 205.60
